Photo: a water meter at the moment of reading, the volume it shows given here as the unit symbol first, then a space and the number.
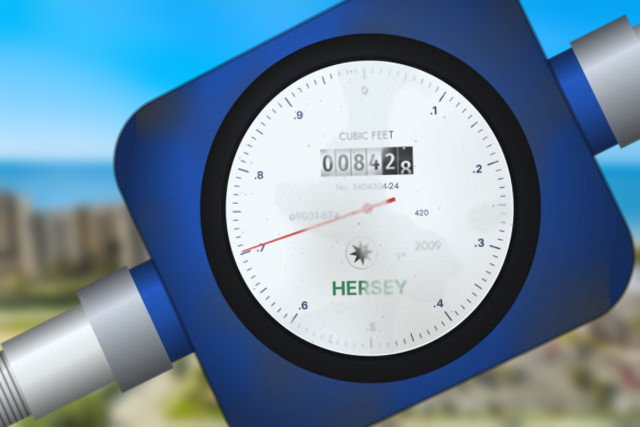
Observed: ft³ 8427.70
